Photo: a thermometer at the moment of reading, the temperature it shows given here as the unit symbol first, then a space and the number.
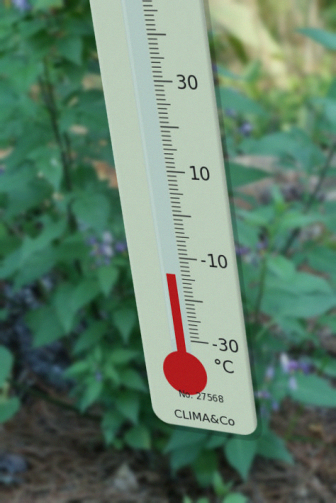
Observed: °C -14
